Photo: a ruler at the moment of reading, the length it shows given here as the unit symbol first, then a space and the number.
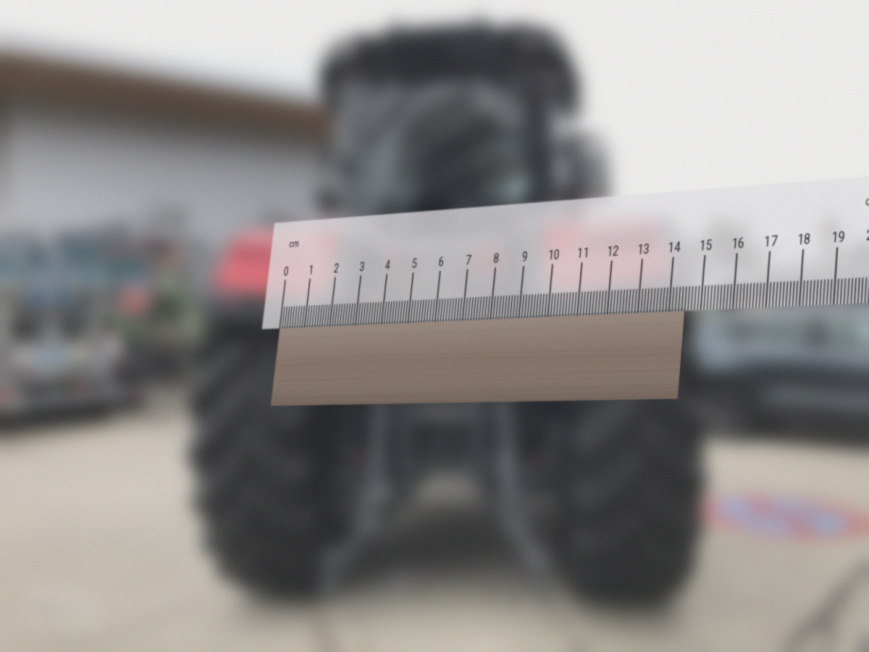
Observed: cm 14.5
